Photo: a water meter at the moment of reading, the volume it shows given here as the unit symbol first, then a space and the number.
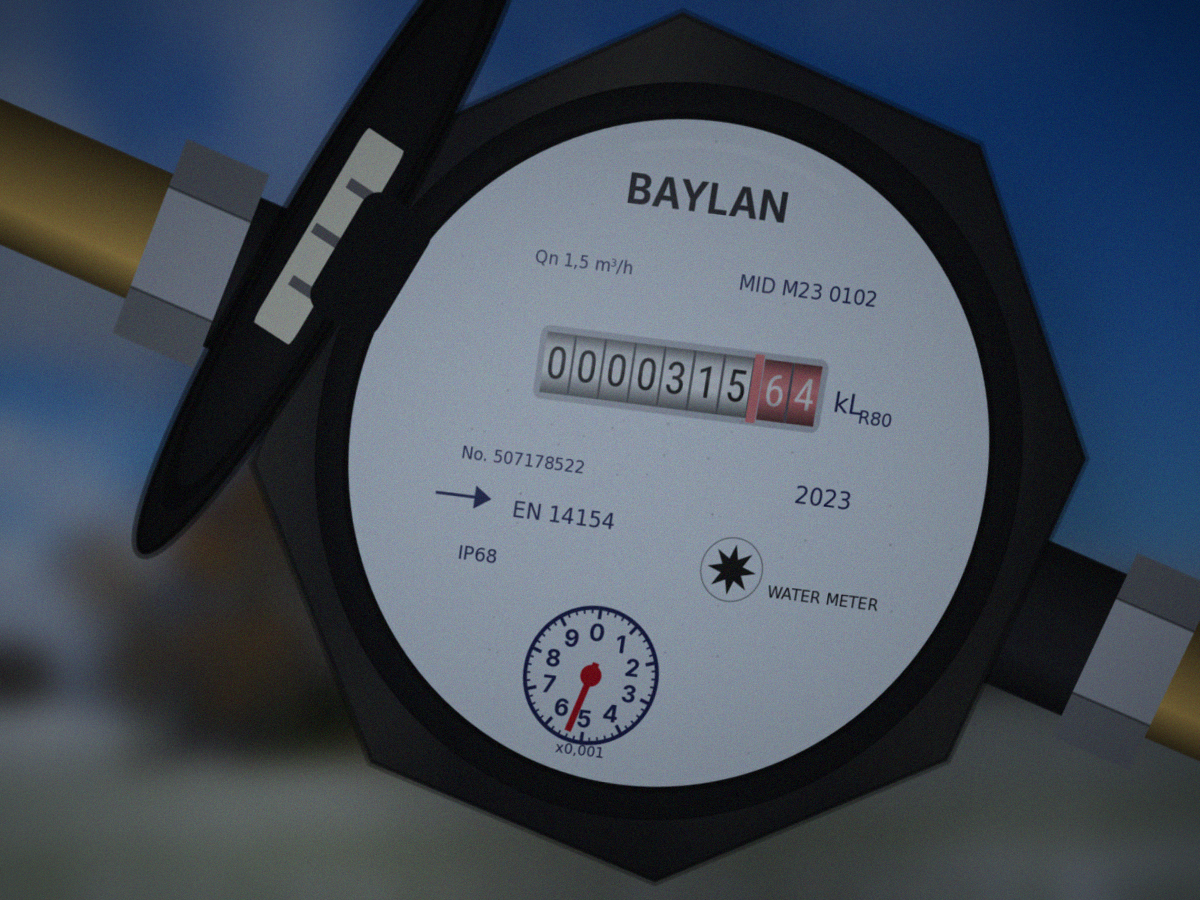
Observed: kL 315.645
